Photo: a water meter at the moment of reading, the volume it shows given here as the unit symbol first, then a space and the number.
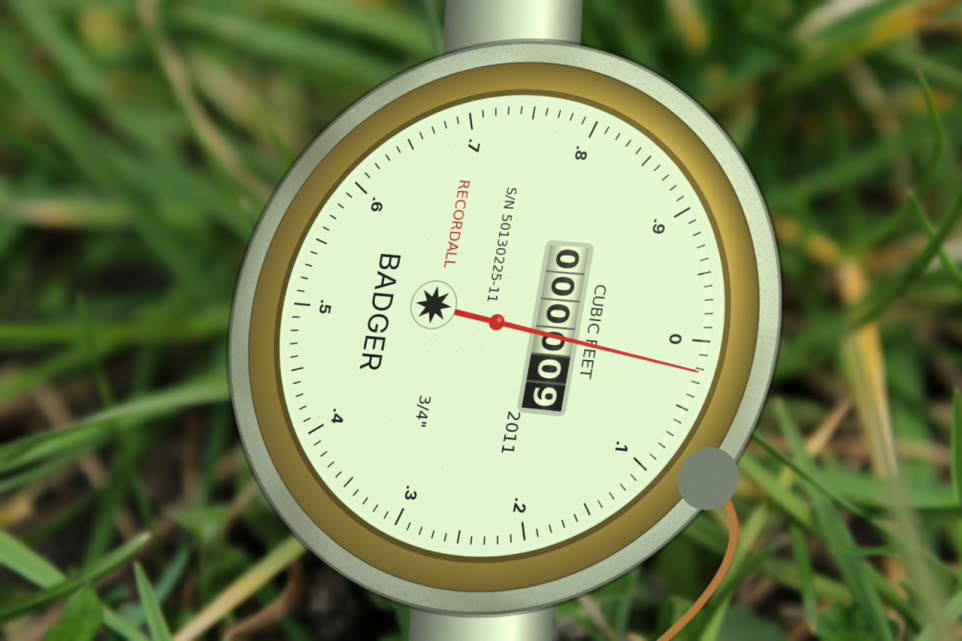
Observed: ft³ 9.02
